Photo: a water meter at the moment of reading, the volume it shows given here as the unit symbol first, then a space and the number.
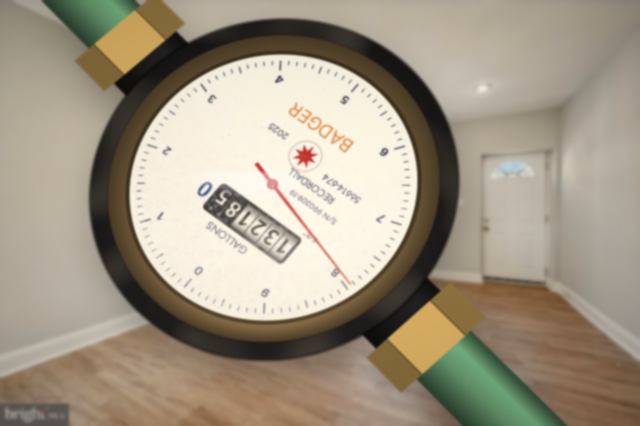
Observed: gal 1321847.9
